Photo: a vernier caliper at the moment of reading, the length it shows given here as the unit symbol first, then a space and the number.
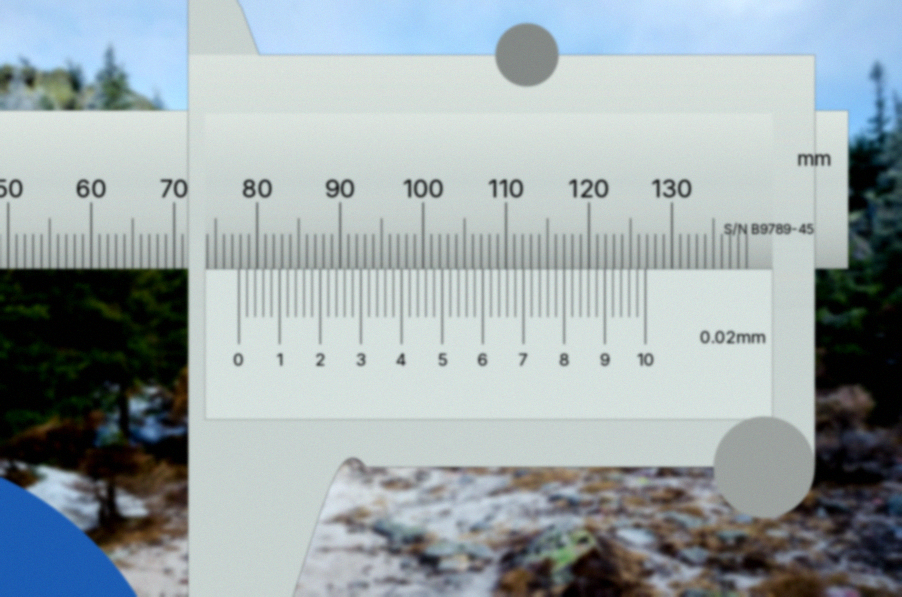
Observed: mm 77.8
